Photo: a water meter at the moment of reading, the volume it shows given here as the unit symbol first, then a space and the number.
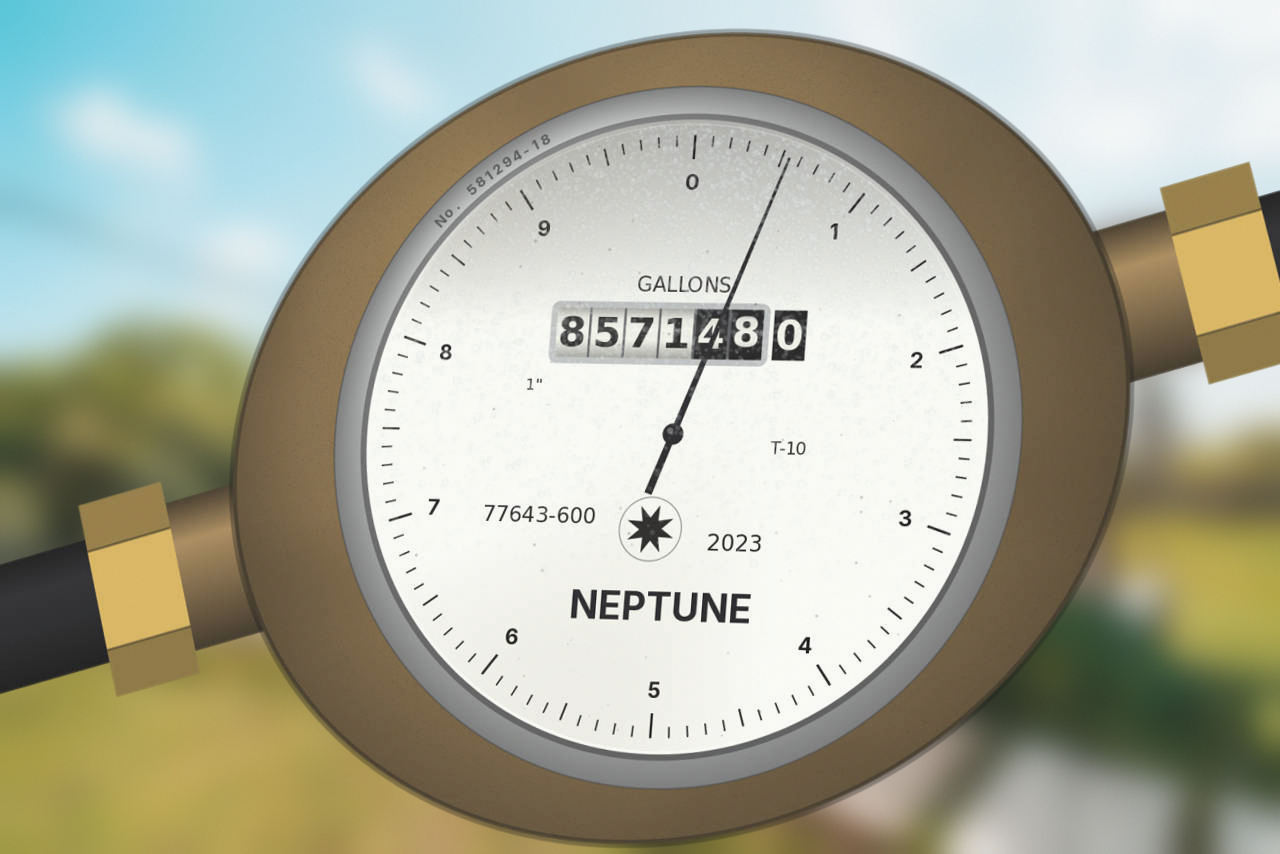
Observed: gal 8571480.5
